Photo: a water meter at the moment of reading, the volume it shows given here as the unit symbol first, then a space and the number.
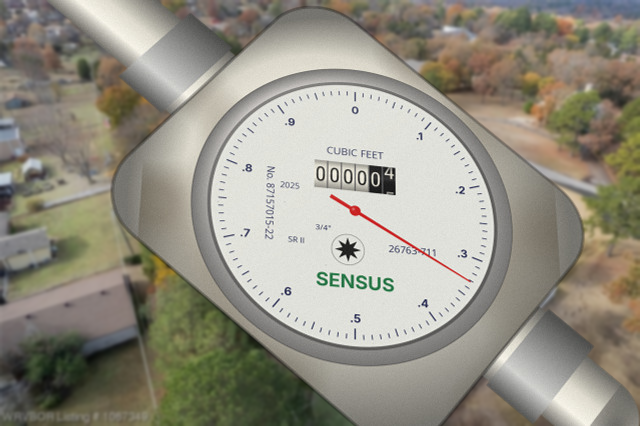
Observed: ft³ 4.33
